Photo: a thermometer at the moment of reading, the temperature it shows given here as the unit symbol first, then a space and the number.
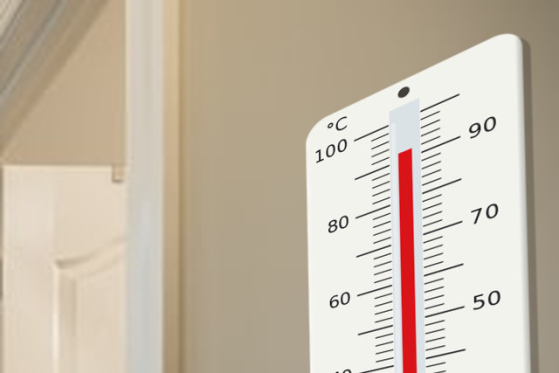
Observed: °C 92
